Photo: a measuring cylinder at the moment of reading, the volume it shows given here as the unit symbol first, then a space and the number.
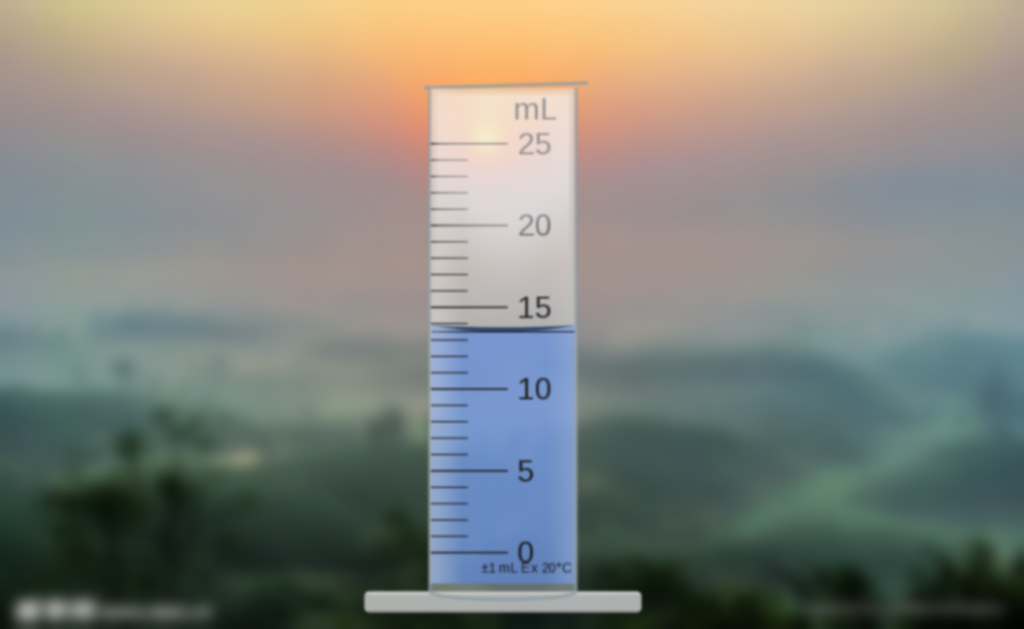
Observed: mL 13.5
